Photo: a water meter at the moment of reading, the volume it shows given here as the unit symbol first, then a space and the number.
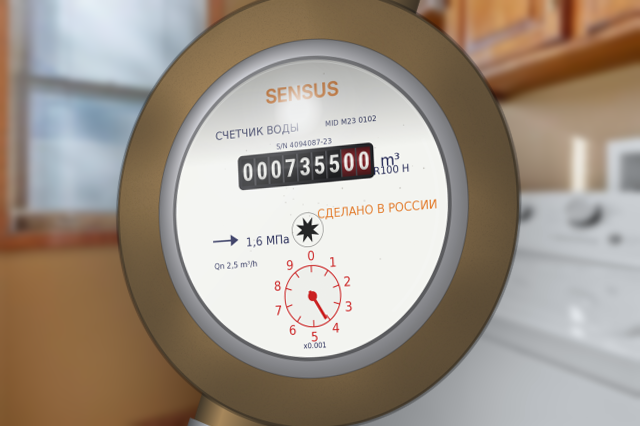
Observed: m³ 7355.004
